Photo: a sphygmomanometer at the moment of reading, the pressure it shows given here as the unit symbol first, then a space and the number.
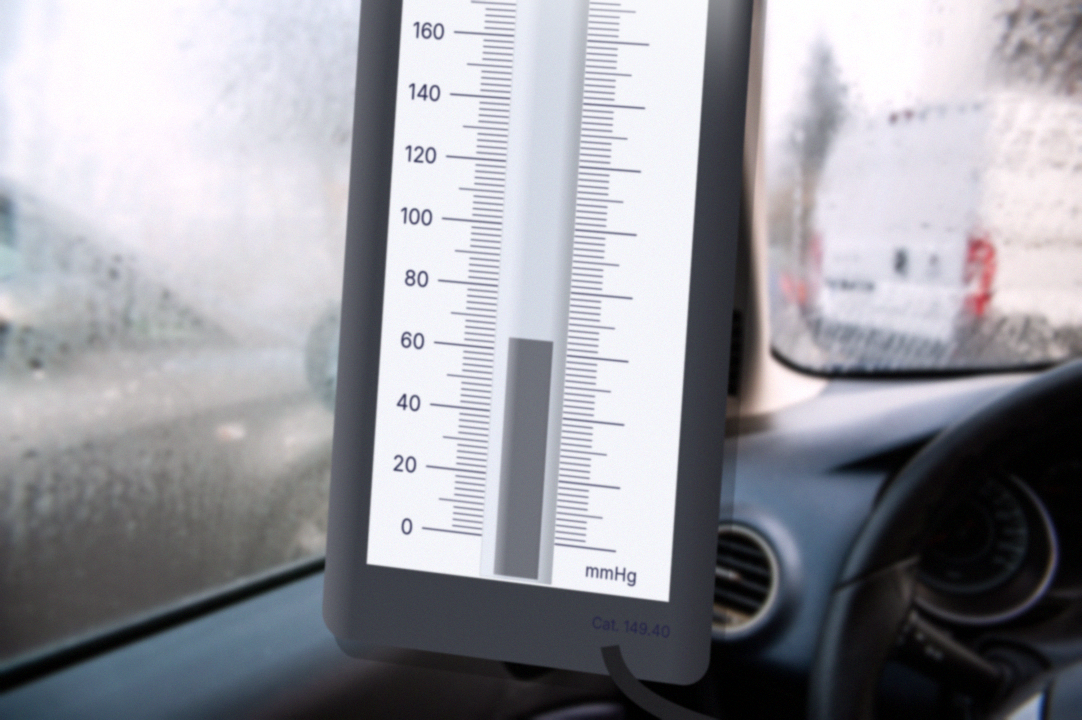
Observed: mmHg 64
